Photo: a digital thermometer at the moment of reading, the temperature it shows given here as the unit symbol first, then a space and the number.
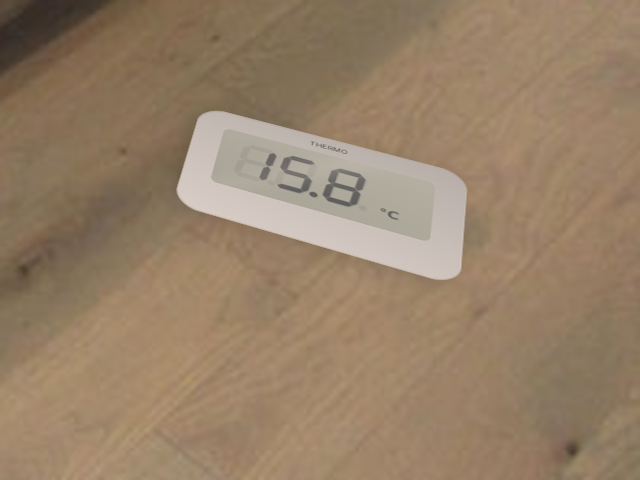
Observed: °C 15.8
